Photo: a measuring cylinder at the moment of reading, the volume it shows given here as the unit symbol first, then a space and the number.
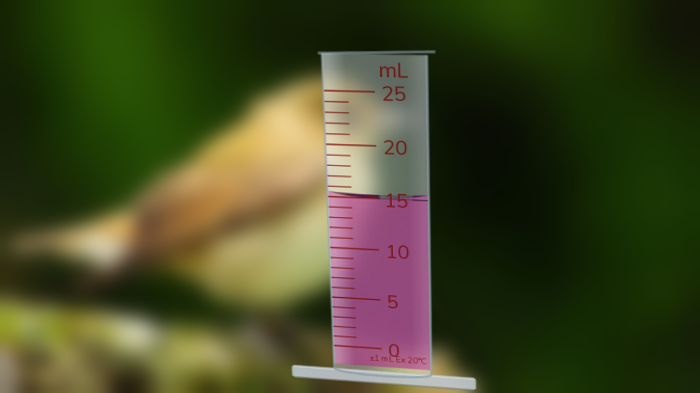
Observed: mL 15
